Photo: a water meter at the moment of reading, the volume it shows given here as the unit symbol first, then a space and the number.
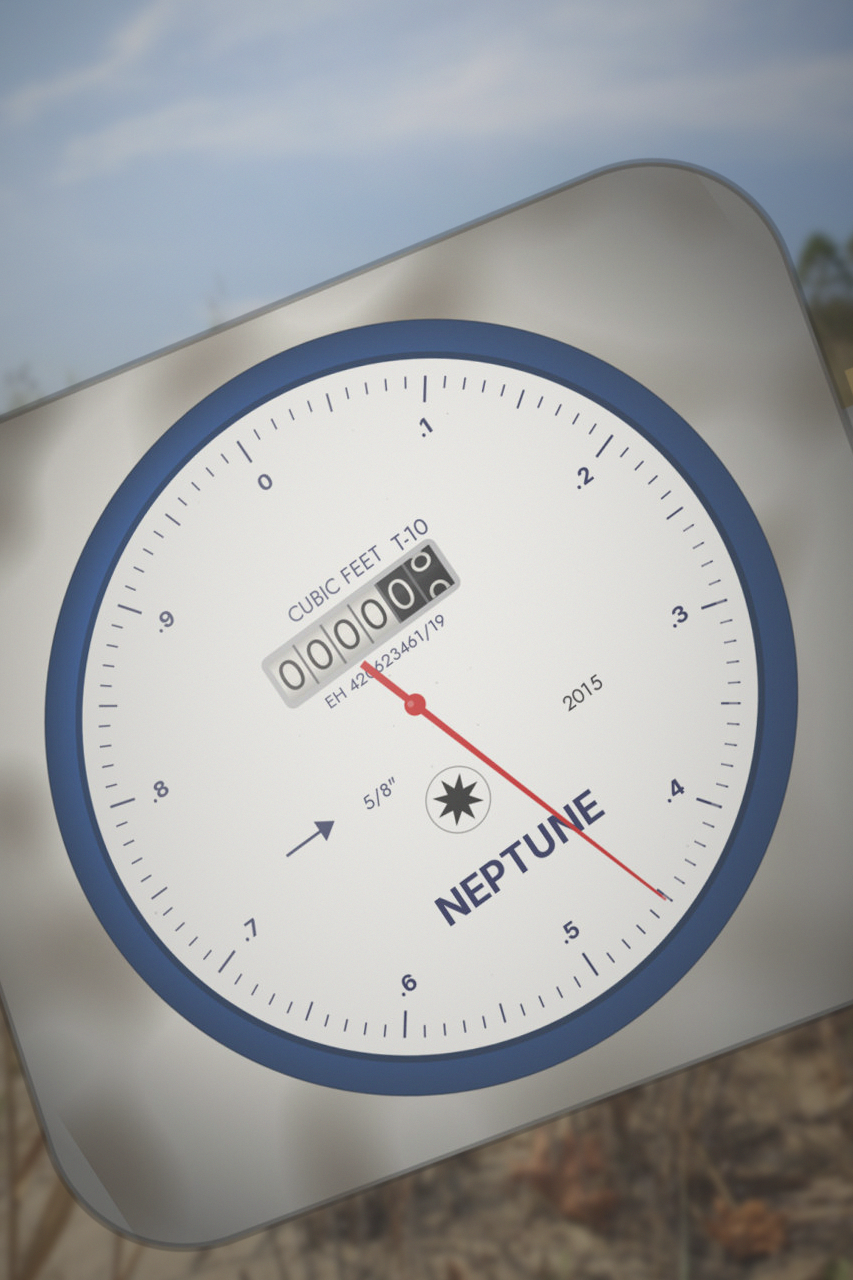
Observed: ft³ 8.45
